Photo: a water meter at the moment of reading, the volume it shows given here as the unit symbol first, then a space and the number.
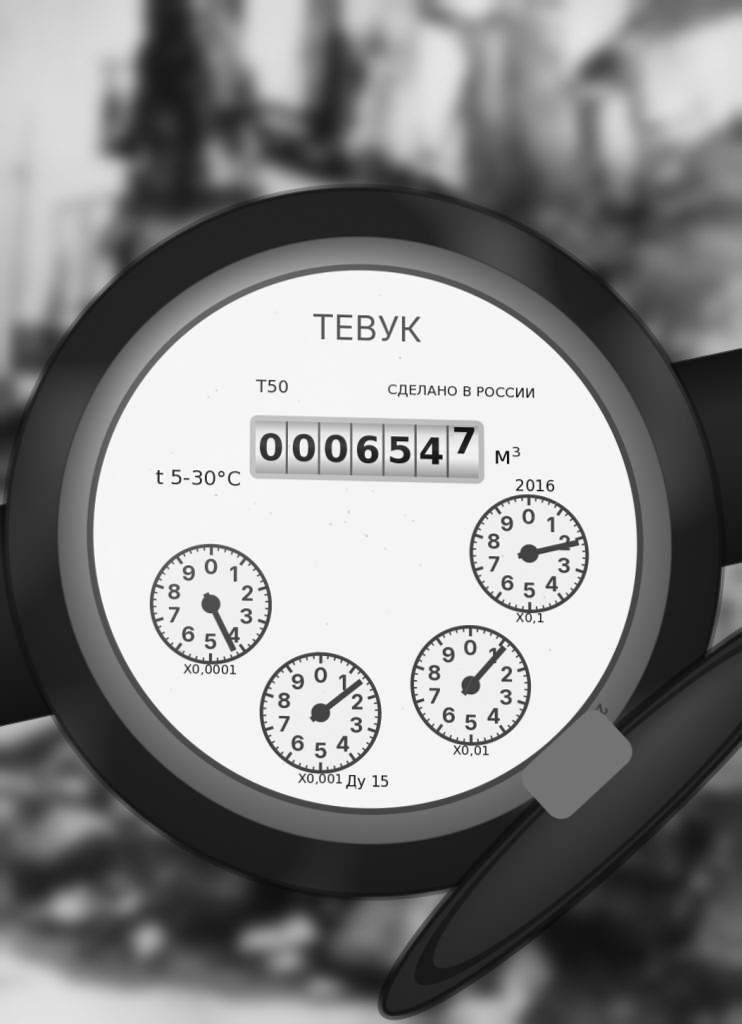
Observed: m³ 6547.2114
